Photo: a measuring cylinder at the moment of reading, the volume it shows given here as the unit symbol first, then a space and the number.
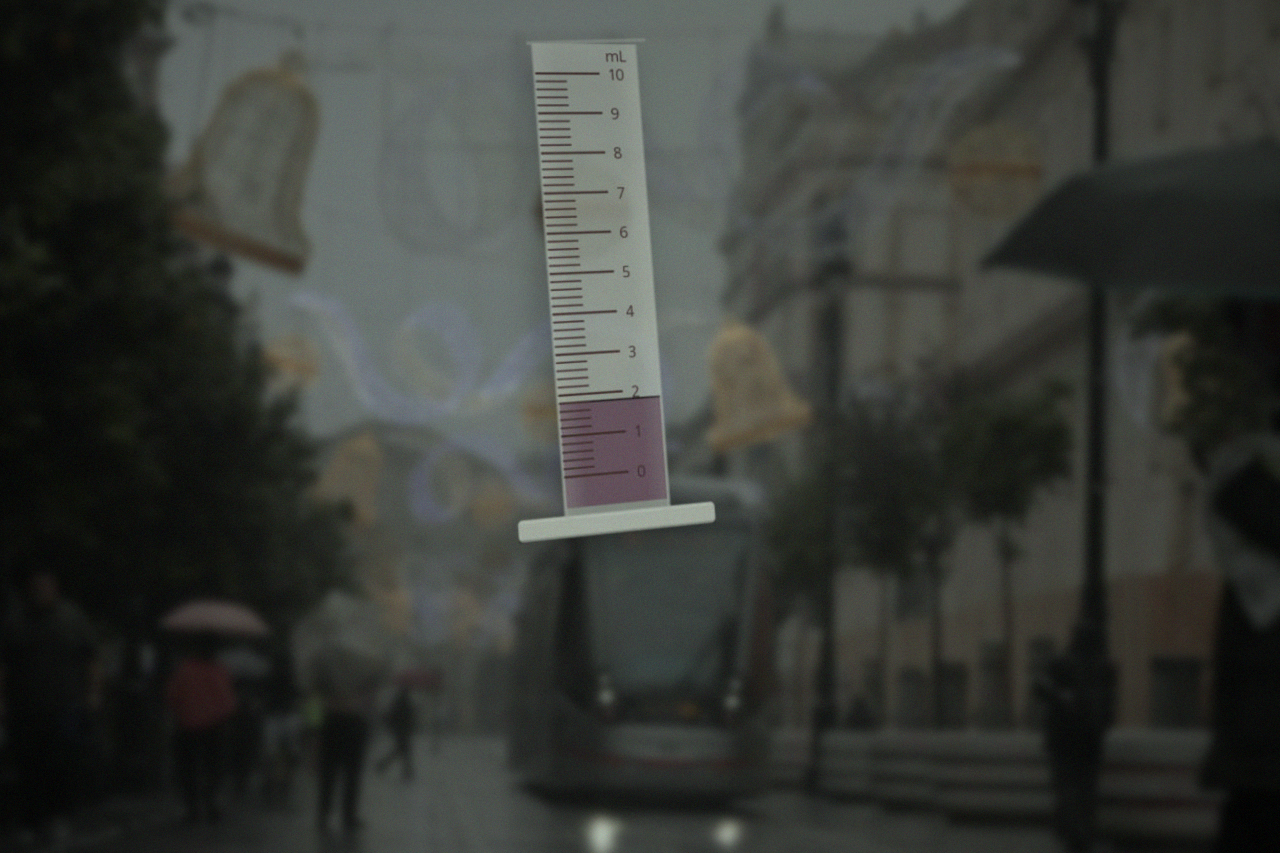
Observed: mL 1.8
